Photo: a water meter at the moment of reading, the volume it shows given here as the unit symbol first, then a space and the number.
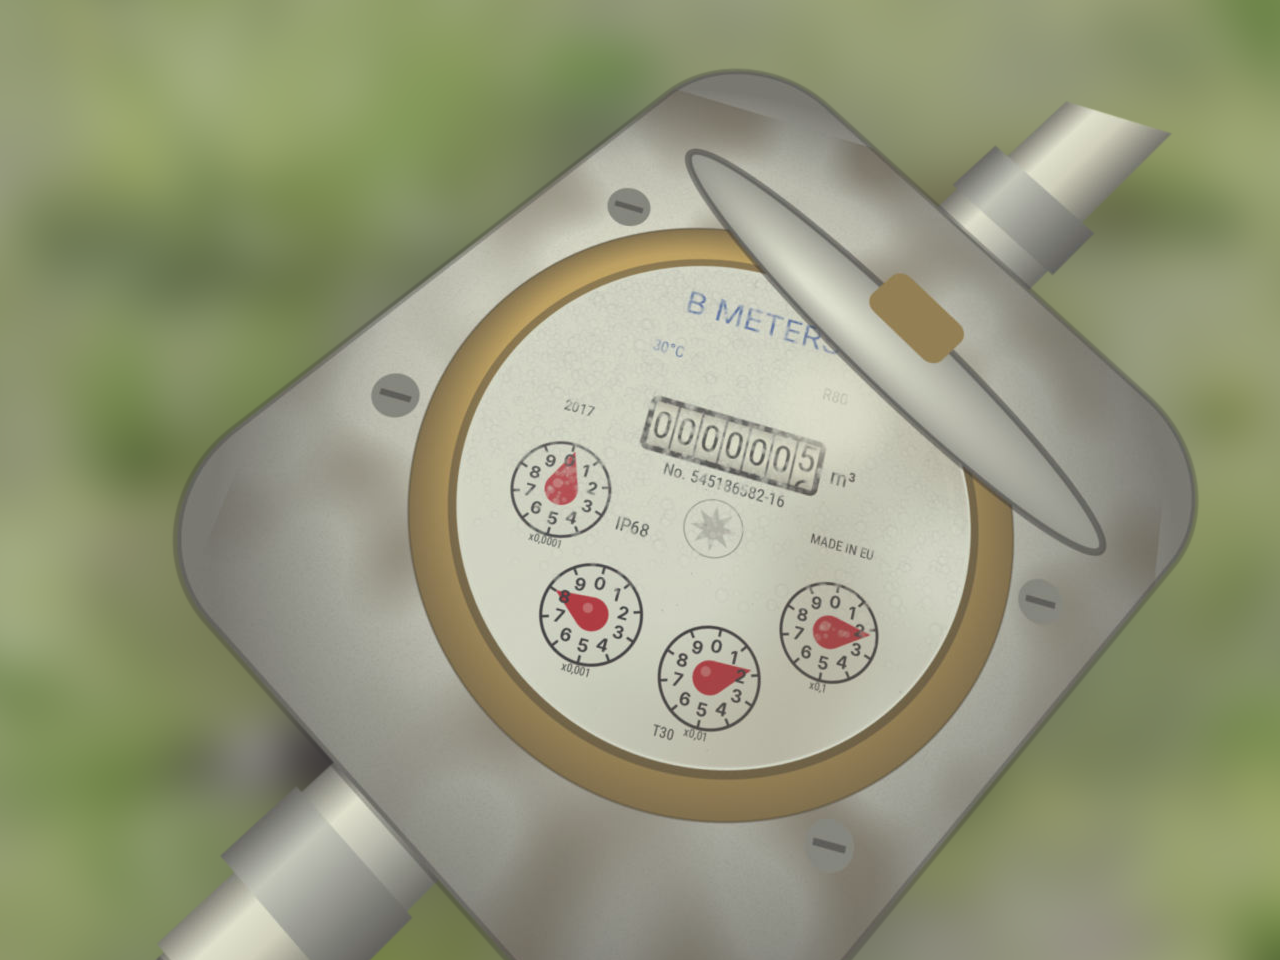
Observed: m³ 5.2180
